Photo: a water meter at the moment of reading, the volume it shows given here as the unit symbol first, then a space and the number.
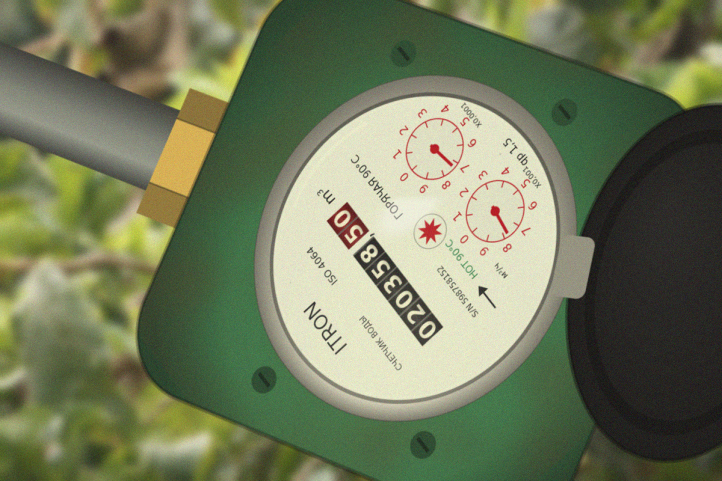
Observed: m³ 20358.5077
